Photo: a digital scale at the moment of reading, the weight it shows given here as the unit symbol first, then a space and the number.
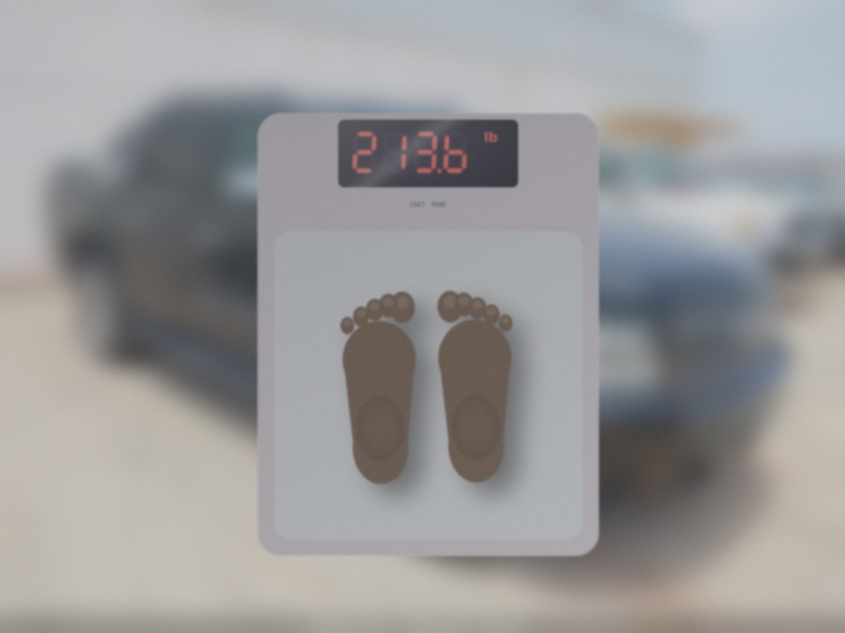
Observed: lb 213.6
